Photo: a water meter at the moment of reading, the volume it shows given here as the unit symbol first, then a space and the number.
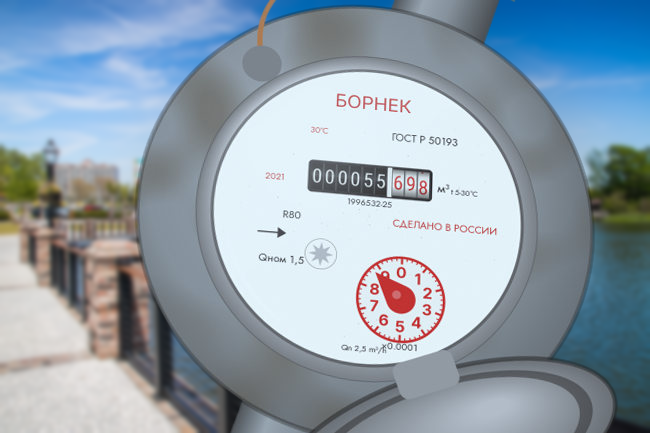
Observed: m³ 55.6978
